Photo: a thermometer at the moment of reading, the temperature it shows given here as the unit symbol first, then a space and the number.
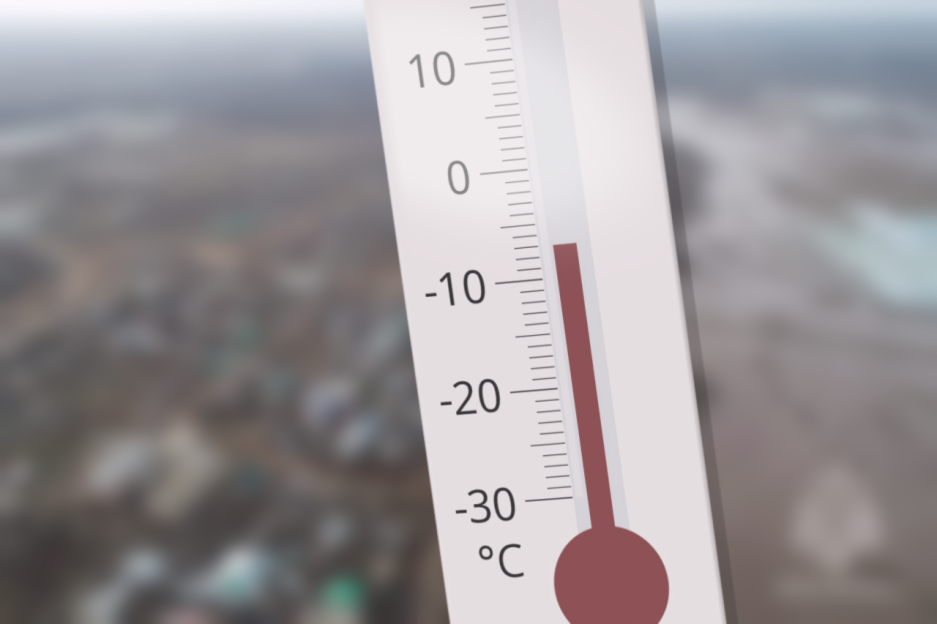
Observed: °C -7
